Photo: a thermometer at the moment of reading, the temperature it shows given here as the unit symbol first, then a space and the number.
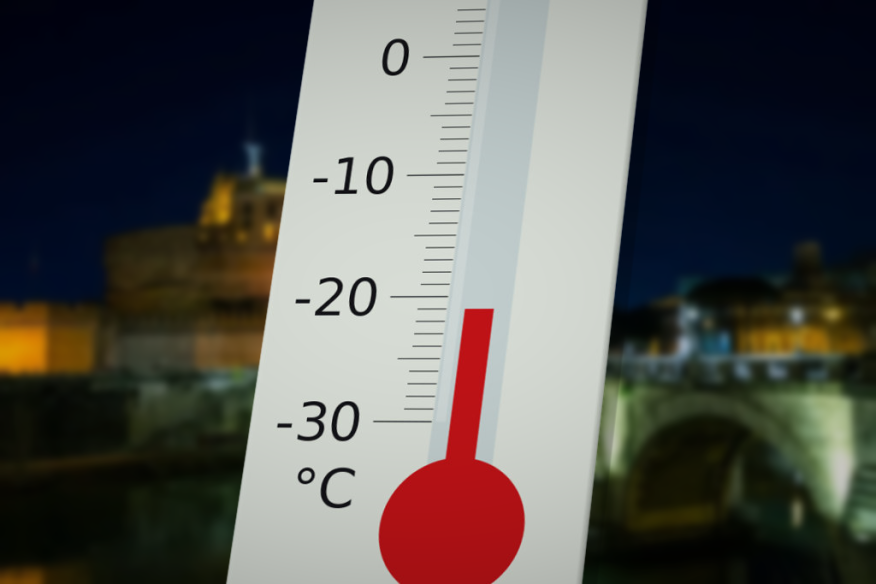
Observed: °C -21
